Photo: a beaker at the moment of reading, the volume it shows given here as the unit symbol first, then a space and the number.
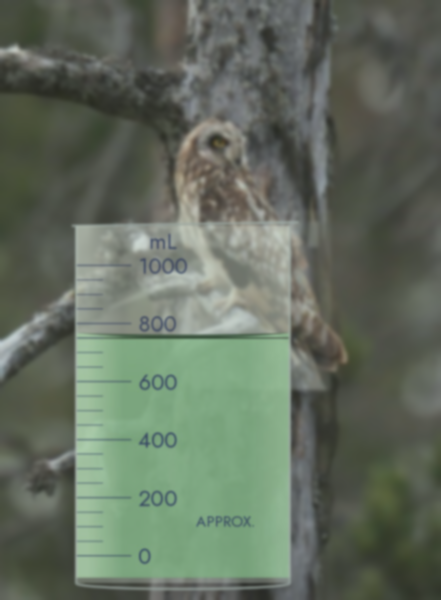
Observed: mL 750
